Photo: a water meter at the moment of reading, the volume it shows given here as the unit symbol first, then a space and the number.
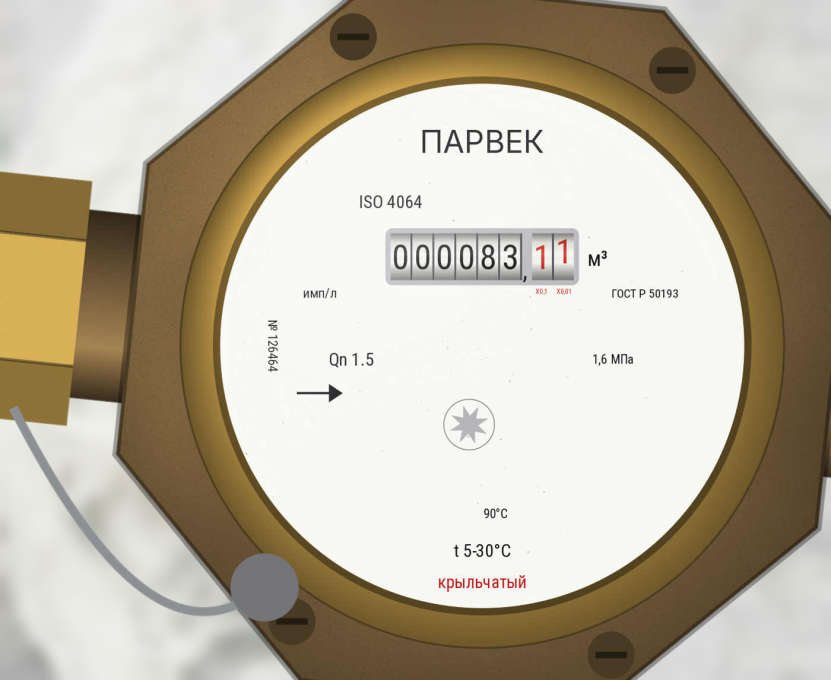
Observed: m³ 83.11
